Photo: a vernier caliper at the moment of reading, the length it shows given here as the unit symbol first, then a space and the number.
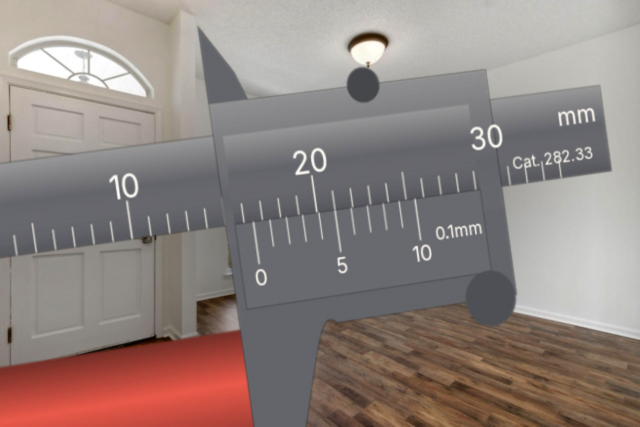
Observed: mm 16.5
